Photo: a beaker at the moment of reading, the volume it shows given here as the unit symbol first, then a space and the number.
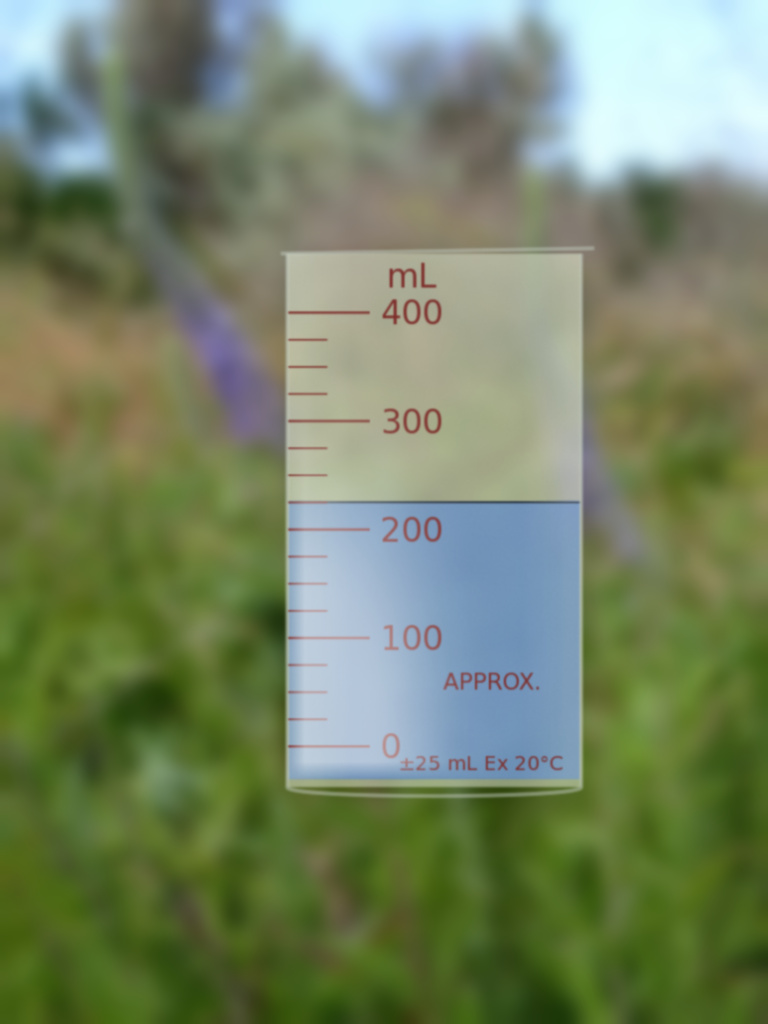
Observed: mL 225
